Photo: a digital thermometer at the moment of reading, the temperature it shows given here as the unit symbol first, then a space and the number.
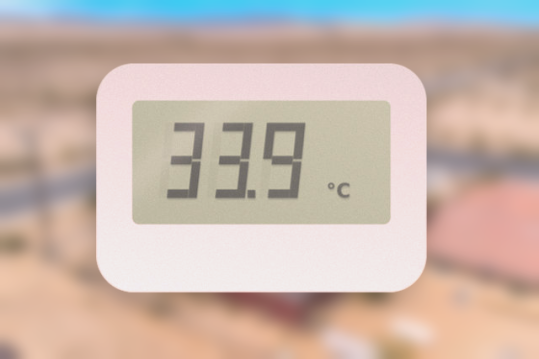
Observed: °C 33.9
